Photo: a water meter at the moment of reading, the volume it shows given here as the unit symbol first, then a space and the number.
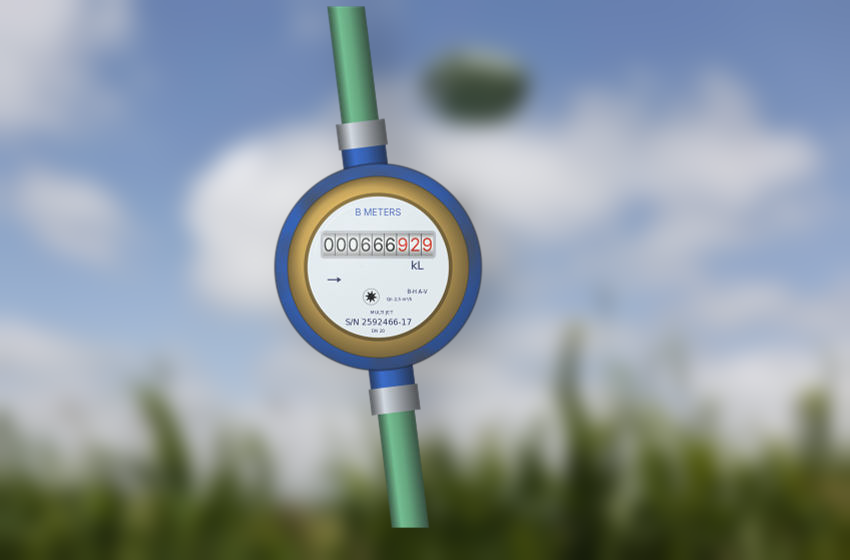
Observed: kL 666.929
